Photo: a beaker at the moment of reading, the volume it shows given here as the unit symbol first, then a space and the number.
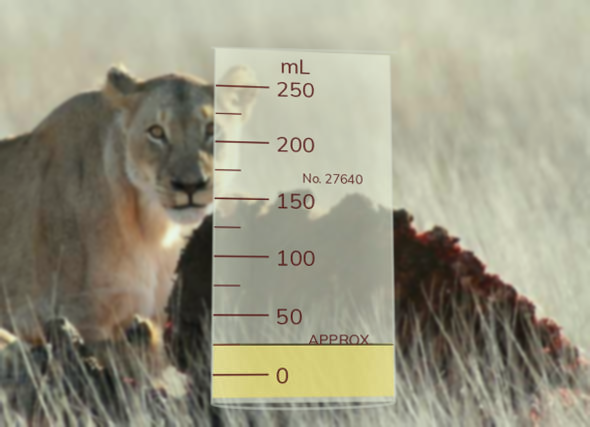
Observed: mL 25
